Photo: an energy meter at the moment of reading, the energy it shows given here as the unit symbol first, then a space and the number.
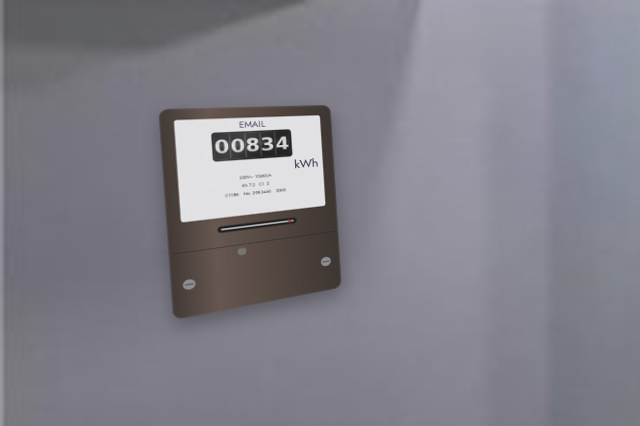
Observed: kWh 834
